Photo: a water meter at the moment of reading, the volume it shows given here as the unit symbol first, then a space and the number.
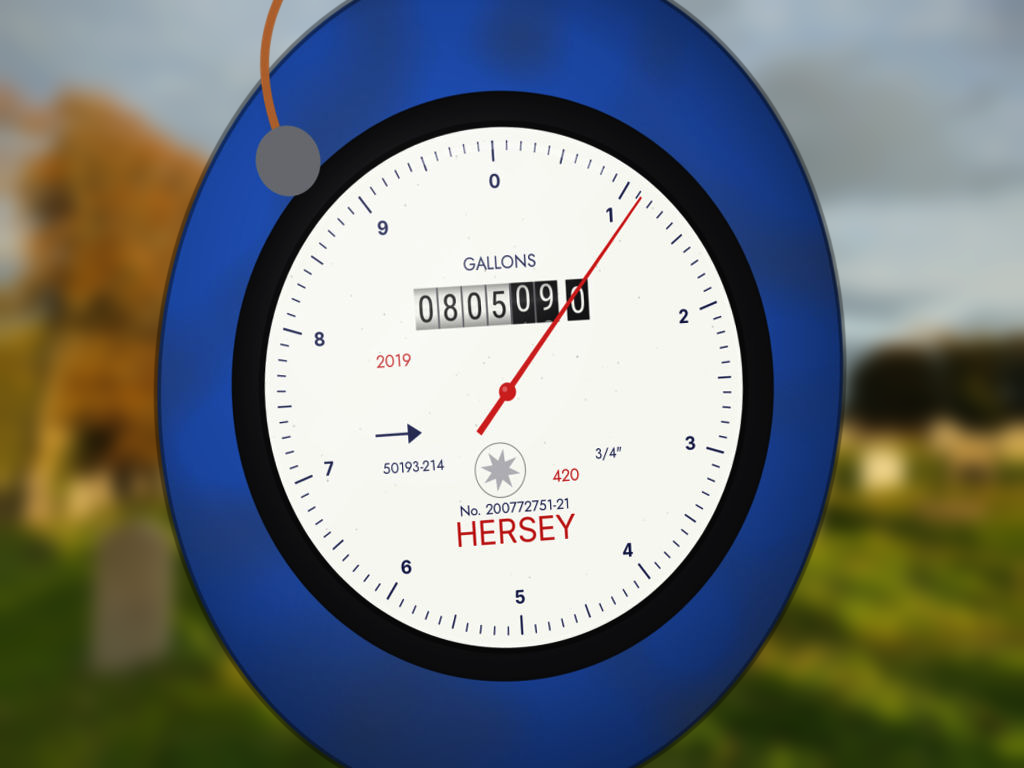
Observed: gal 805091.1
